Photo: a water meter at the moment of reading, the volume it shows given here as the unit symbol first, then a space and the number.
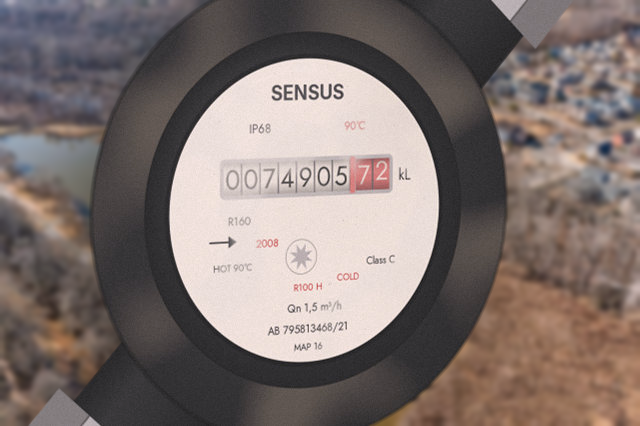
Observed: kL 74905.72
